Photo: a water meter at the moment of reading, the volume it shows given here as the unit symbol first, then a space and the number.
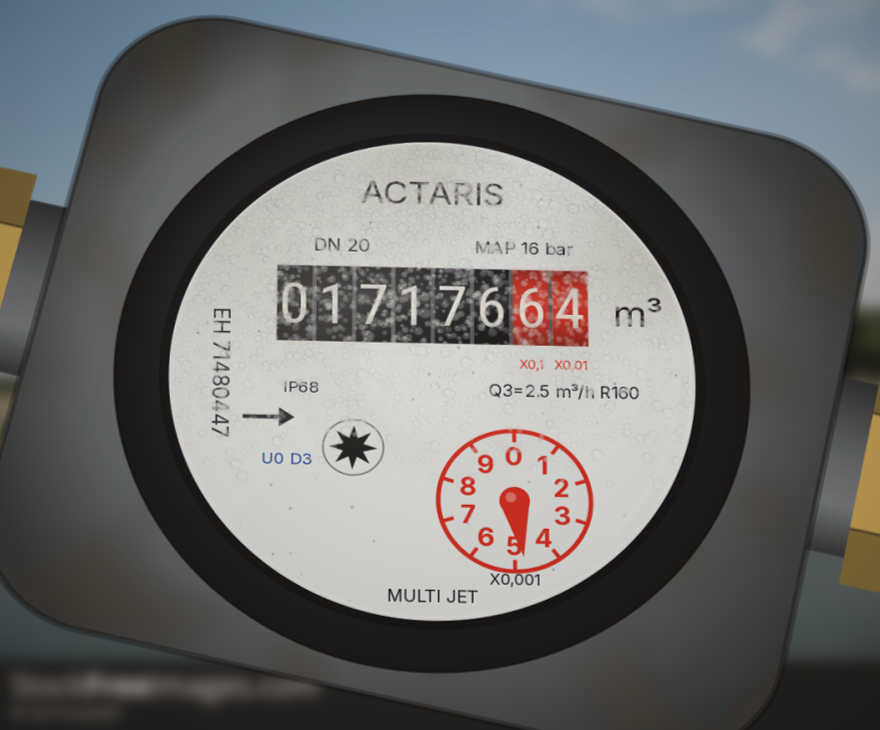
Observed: m³ 17176.644
